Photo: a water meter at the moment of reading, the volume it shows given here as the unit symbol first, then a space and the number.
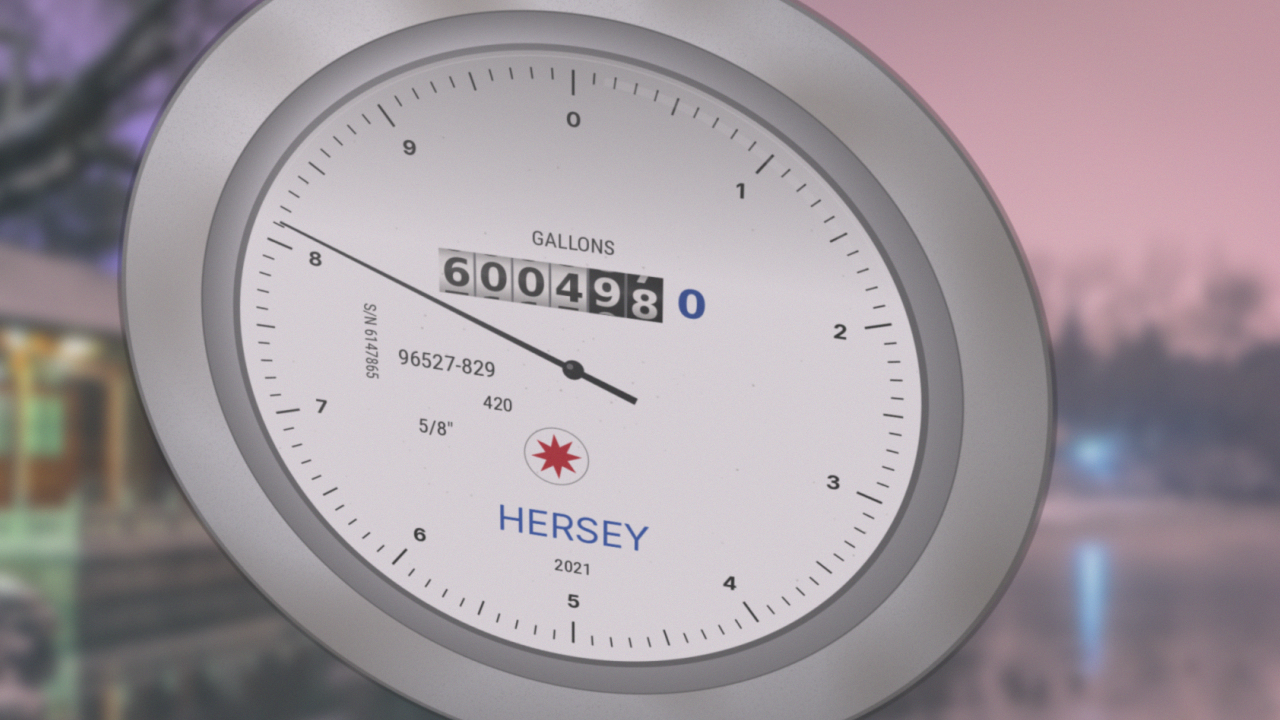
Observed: gal 6004978.1
